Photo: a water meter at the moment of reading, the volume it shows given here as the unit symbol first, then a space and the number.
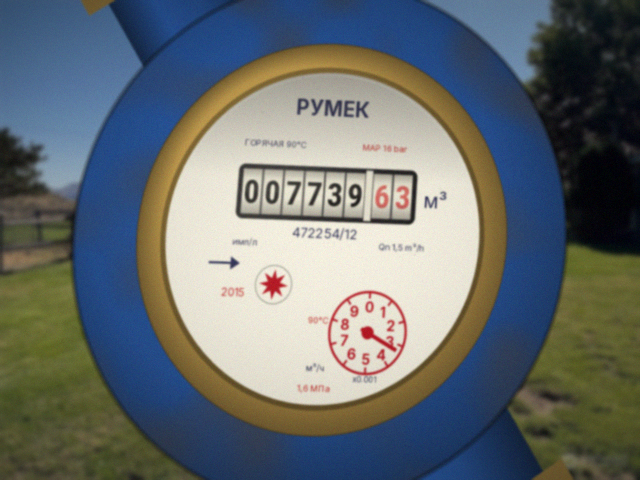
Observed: m³ 7739.633
